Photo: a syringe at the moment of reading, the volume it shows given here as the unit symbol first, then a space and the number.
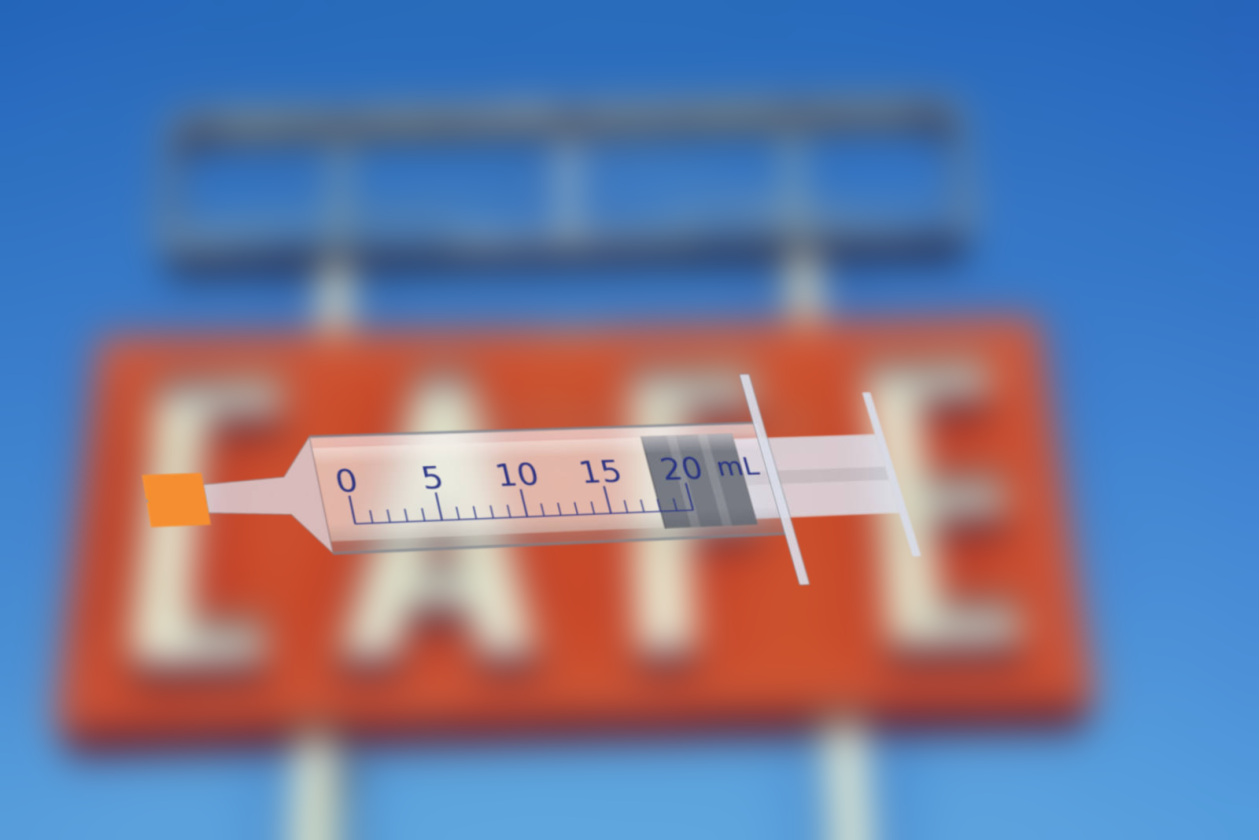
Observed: mL 18
